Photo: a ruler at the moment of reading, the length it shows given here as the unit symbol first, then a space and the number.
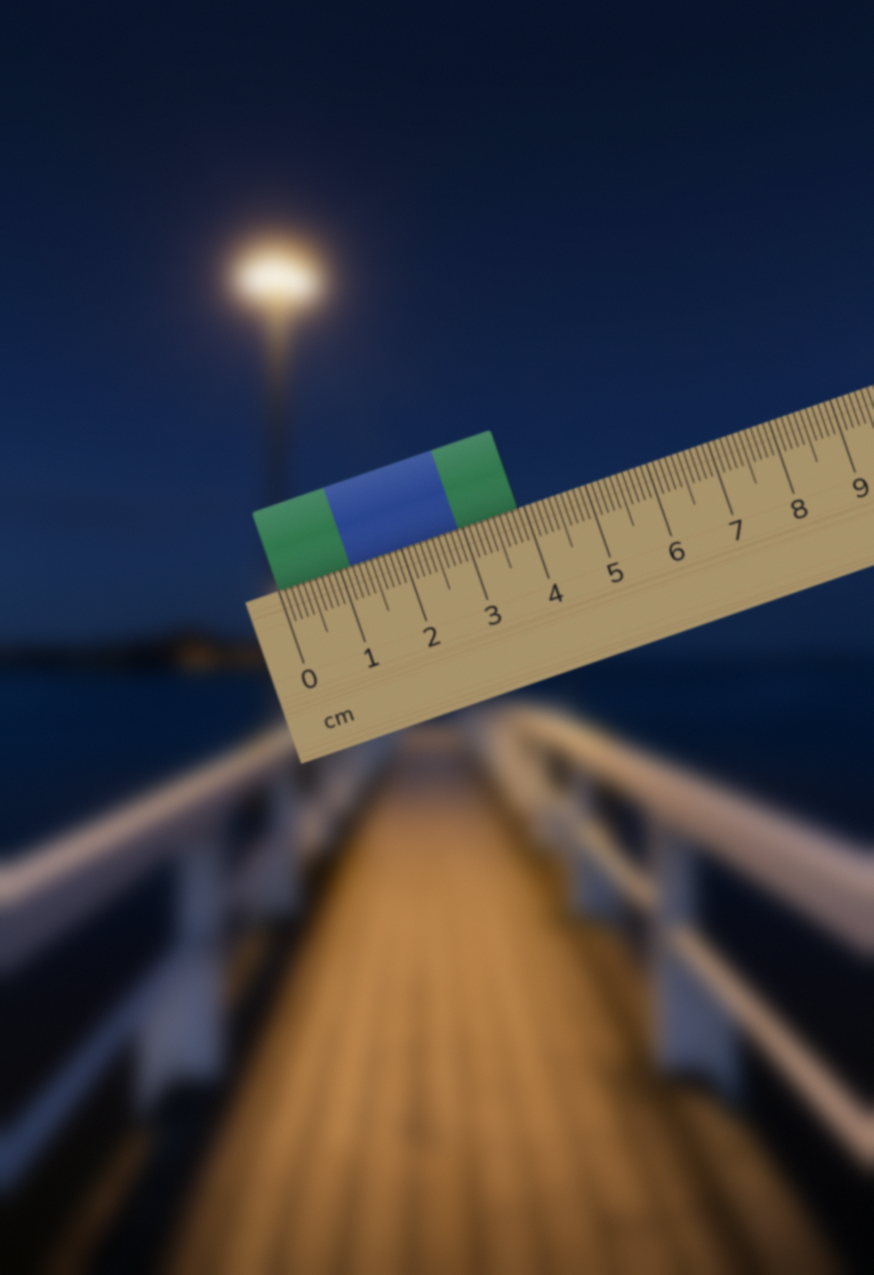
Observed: cm 3.9
